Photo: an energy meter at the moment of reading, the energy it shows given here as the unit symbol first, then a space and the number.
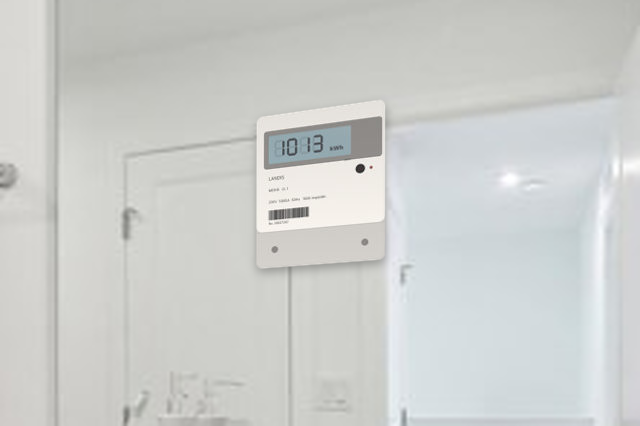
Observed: kWh 1013
